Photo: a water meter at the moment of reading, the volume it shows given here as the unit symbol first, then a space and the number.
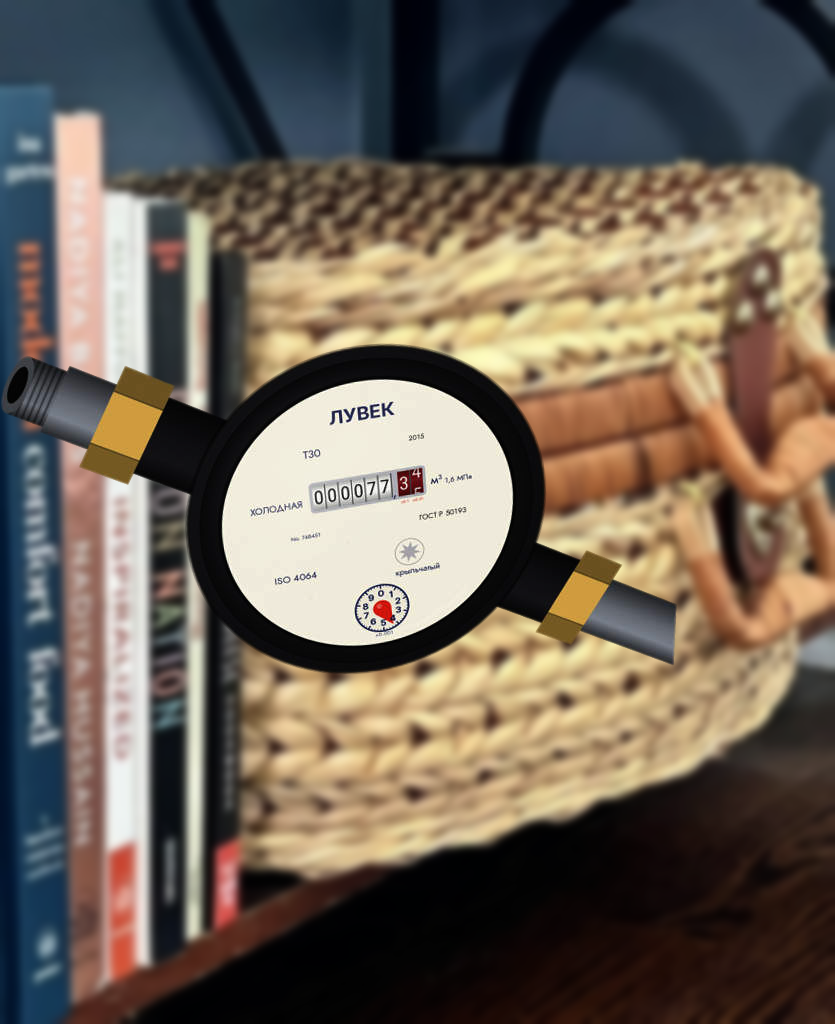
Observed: m³ 77.344
